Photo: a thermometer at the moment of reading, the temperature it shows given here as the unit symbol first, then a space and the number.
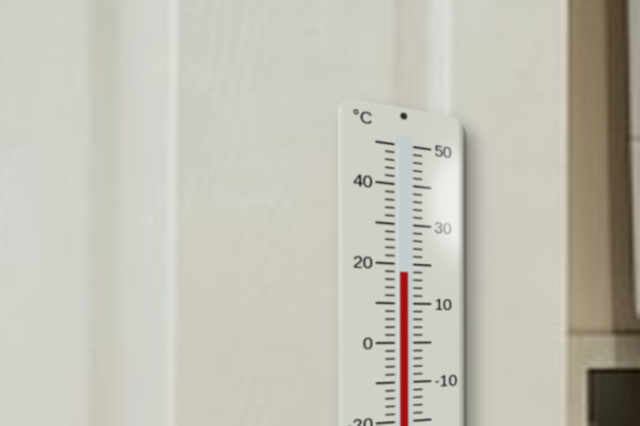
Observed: °C 18
